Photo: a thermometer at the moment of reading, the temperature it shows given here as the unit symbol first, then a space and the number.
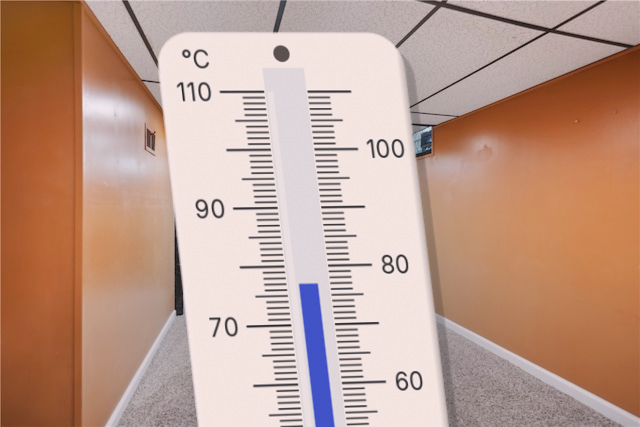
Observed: °C 77
